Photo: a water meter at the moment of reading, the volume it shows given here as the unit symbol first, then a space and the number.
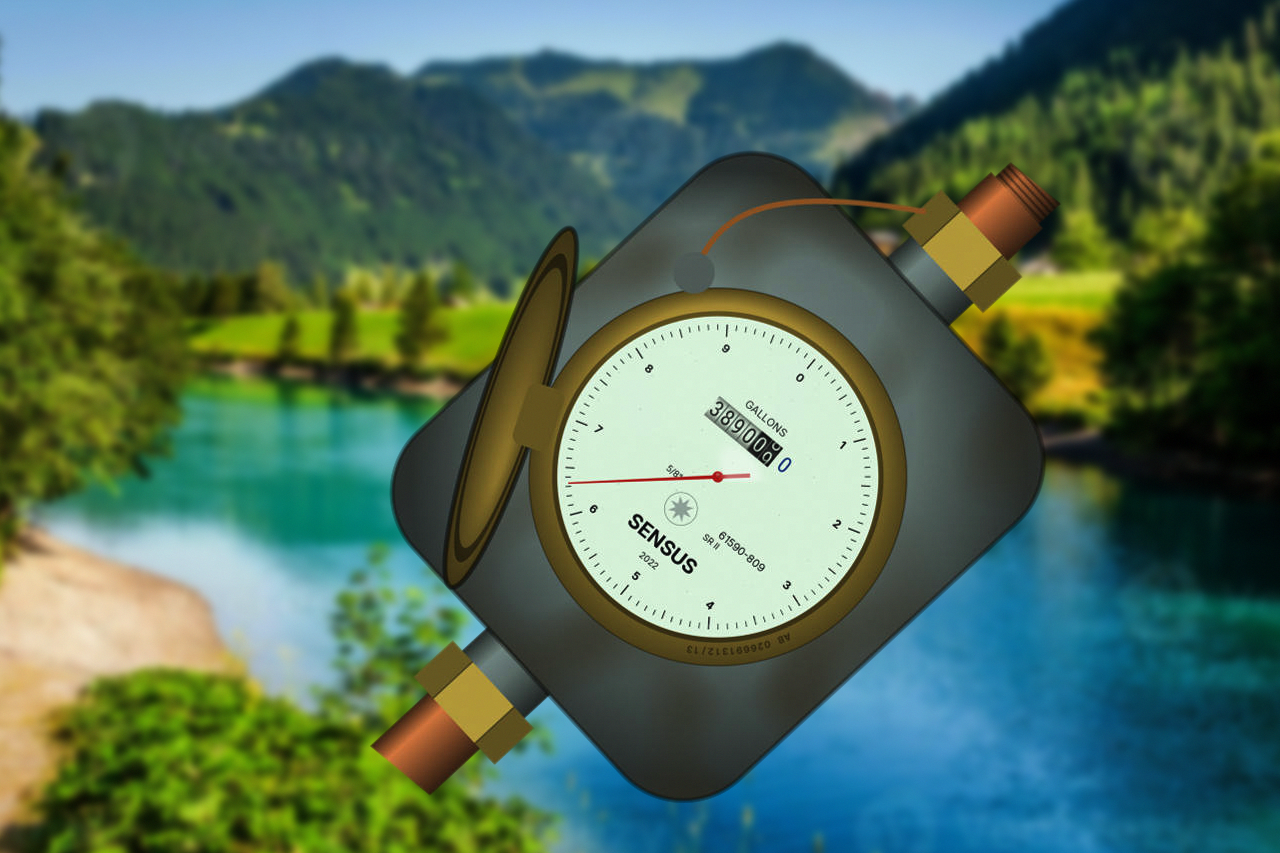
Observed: gal 3890086.3
